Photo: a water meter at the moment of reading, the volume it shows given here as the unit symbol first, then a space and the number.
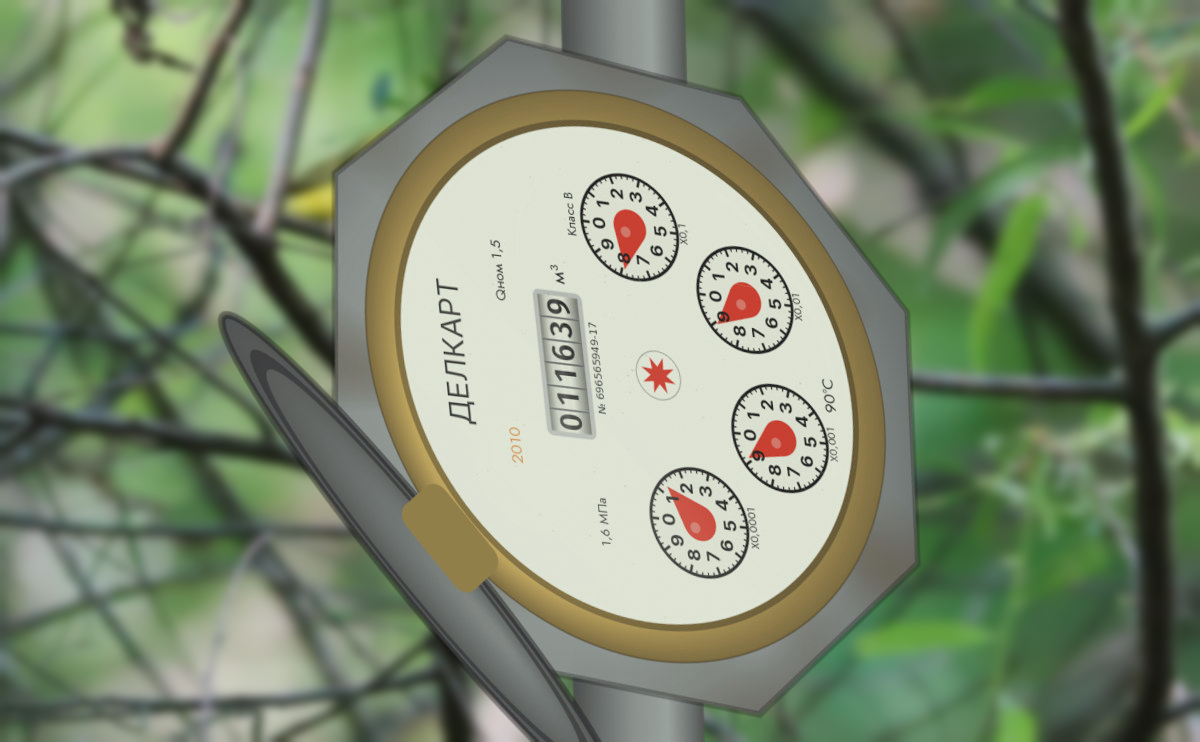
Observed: m³ 11639.7891
